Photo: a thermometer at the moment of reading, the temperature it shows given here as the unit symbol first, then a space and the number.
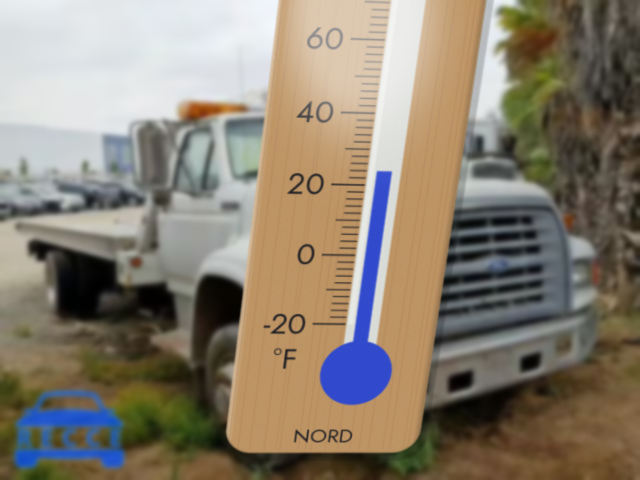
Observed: °F 24
